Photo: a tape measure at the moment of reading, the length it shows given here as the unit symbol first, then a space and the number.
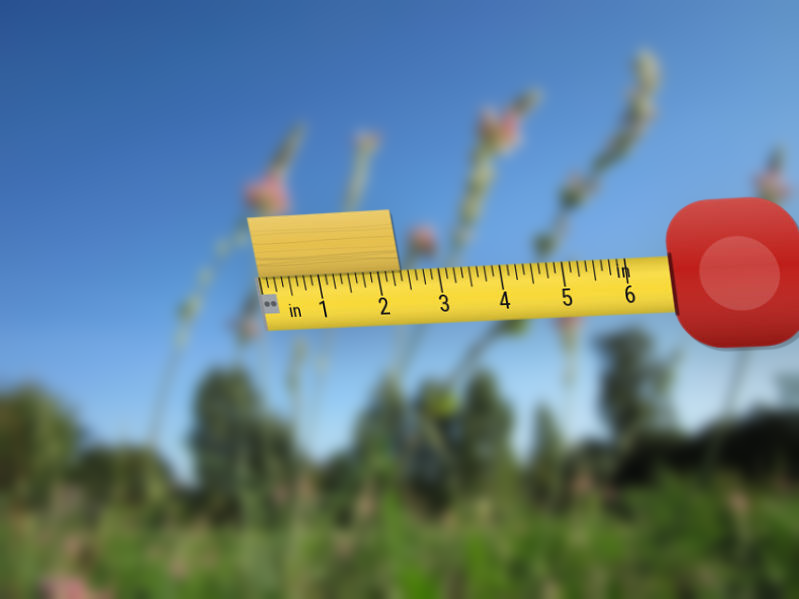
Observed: in 2.375
